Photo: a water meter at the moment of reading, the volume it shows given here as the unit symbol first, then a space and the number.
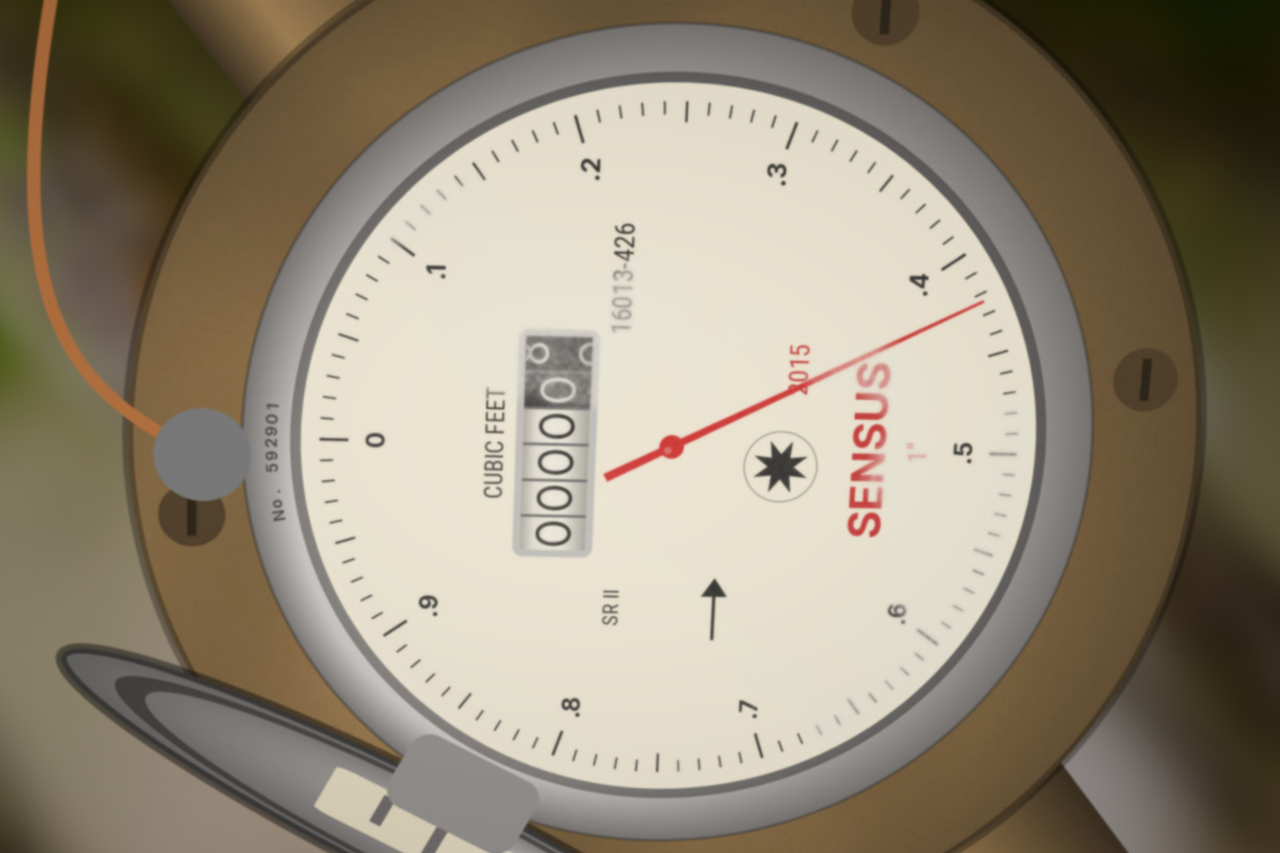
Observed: ft³ 8.42
